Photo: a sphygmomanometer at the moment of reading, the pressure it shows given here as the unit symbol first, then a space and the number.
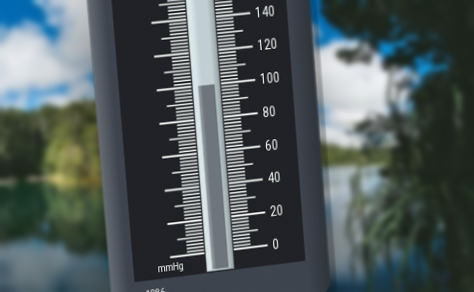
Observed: mmHg 100
